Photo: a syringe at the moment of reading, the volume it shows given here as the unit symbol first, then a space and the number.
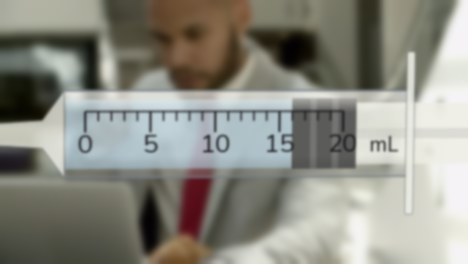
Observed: mL 16
